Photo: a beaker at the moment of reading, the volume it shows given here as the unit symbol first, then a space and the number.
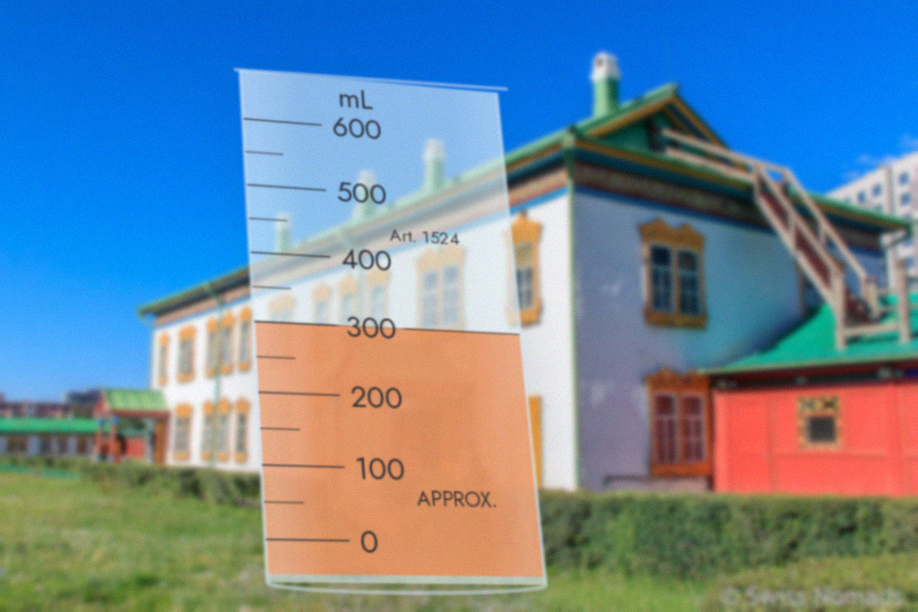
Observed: mL 300
